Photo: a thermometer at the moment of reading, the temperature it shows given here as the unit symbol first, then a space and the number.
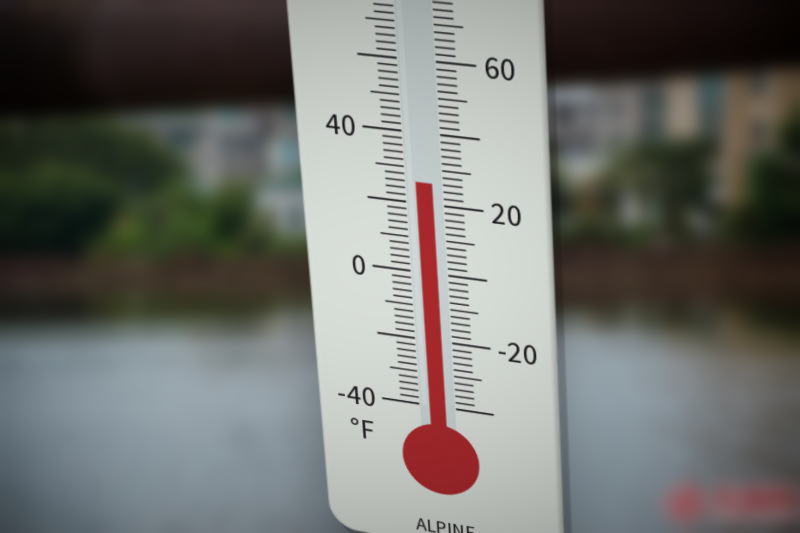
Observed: °F 26
